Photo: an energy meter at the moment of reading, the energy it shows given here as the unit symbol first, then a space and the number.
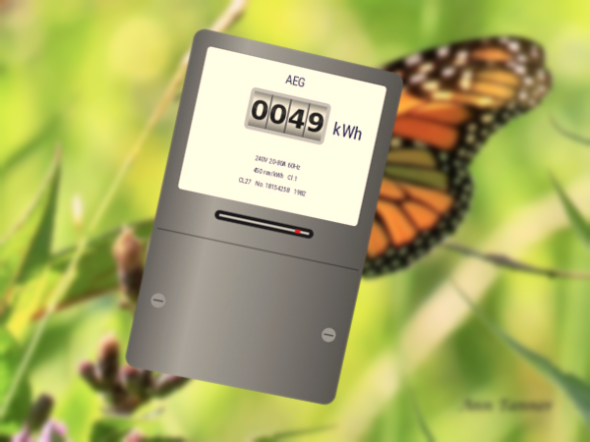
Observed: kWh 49
